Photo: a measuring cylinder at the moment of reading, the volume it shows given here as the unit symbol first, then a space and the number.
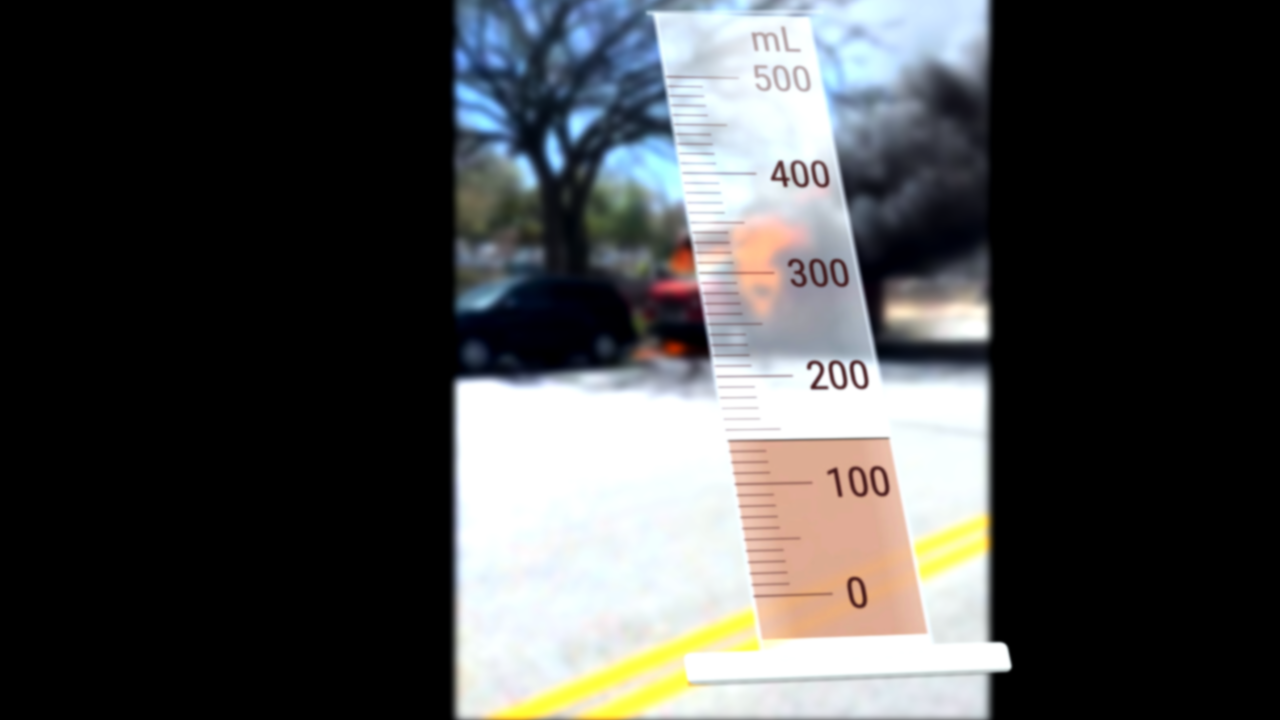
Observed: mL 140
